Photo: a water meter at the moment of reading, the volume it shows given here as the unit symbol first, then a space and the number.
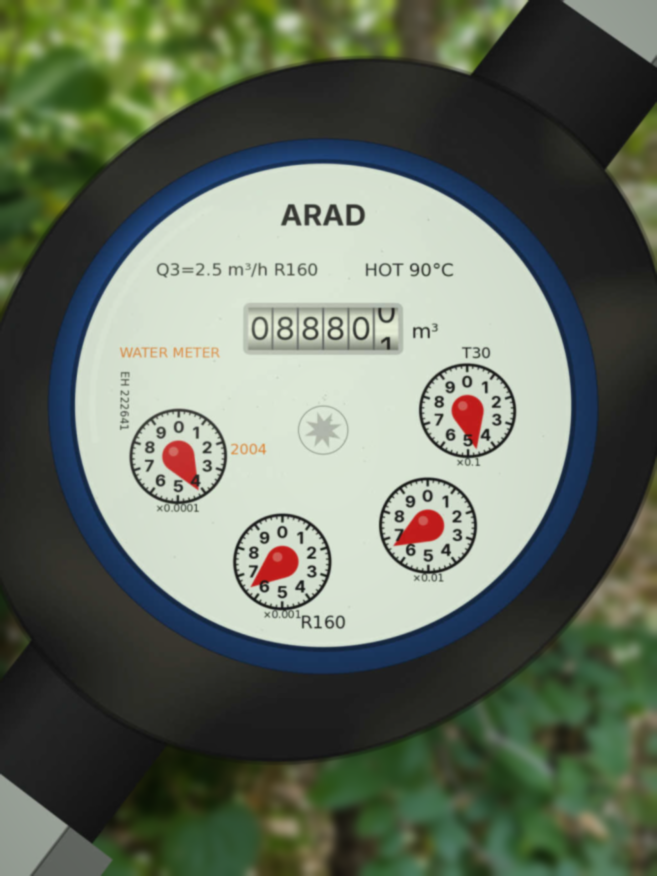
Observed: m³ 88800.4664
